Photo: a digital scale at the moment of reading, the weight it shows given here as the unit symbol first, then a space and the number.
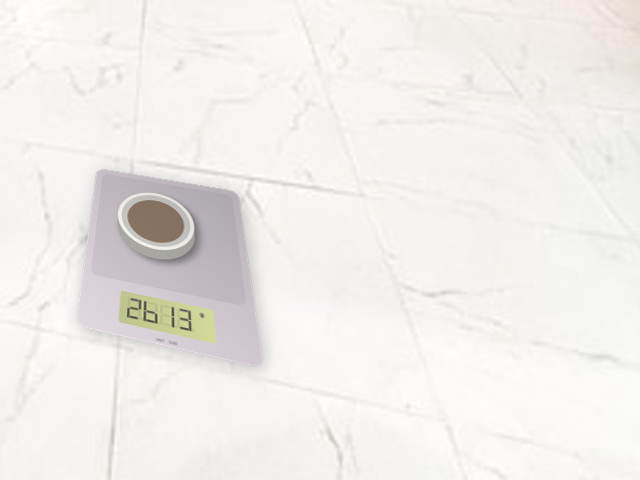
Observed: g 2613
